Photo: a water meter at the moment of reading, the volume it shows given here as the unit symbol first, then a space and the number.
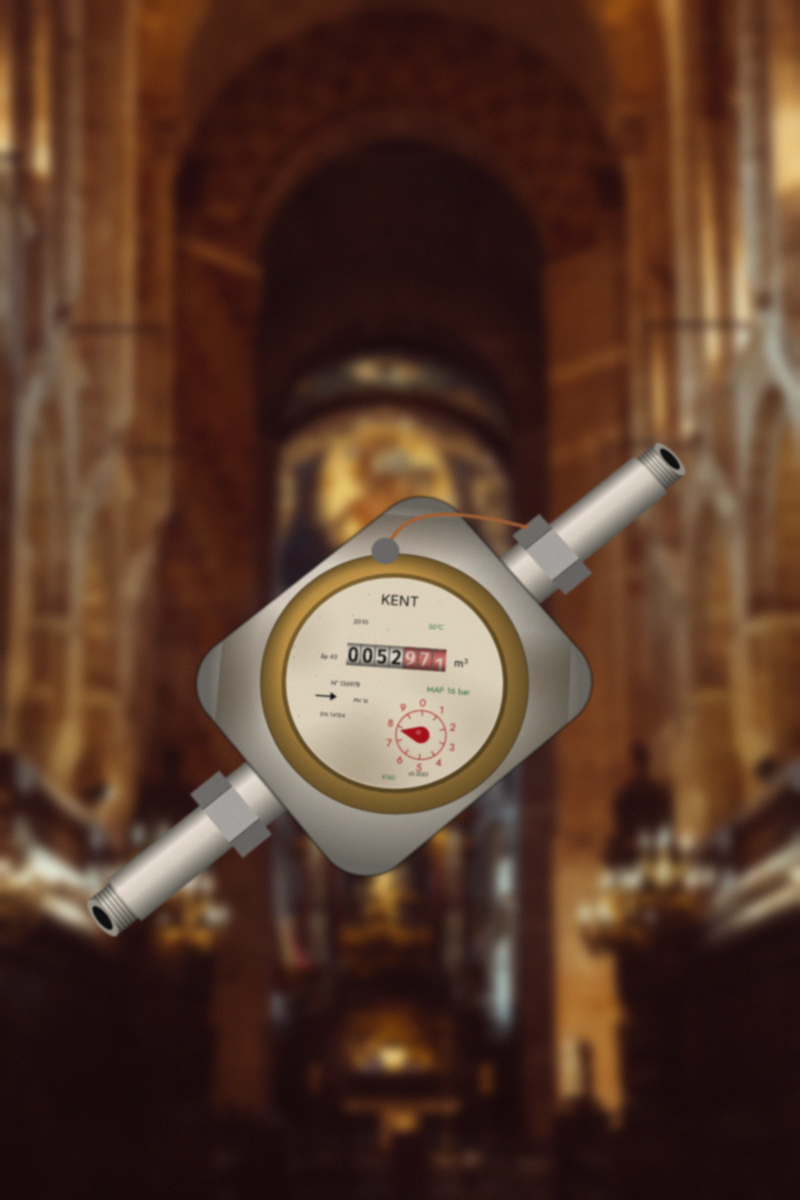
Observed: m³ 52.9707
